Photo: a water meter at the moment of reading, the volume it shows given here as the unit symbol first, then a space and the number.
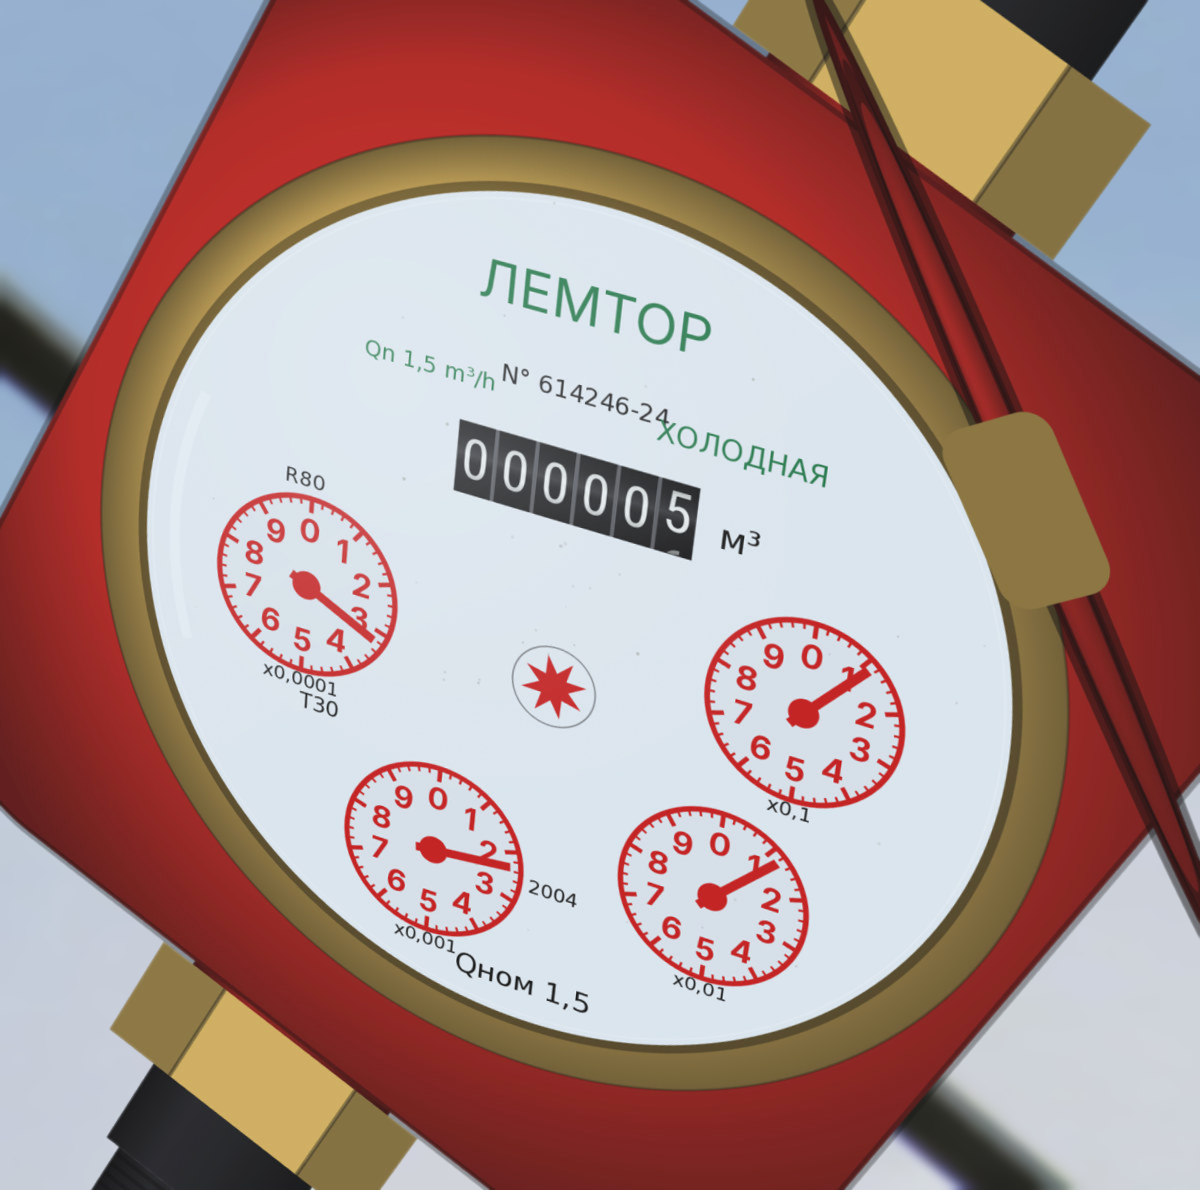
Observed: m³ 5.1123
